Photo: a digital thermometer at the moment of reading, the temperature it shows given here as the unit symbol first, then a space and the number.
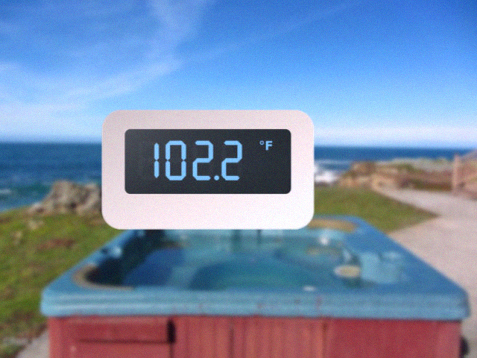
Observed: °F 102.2
